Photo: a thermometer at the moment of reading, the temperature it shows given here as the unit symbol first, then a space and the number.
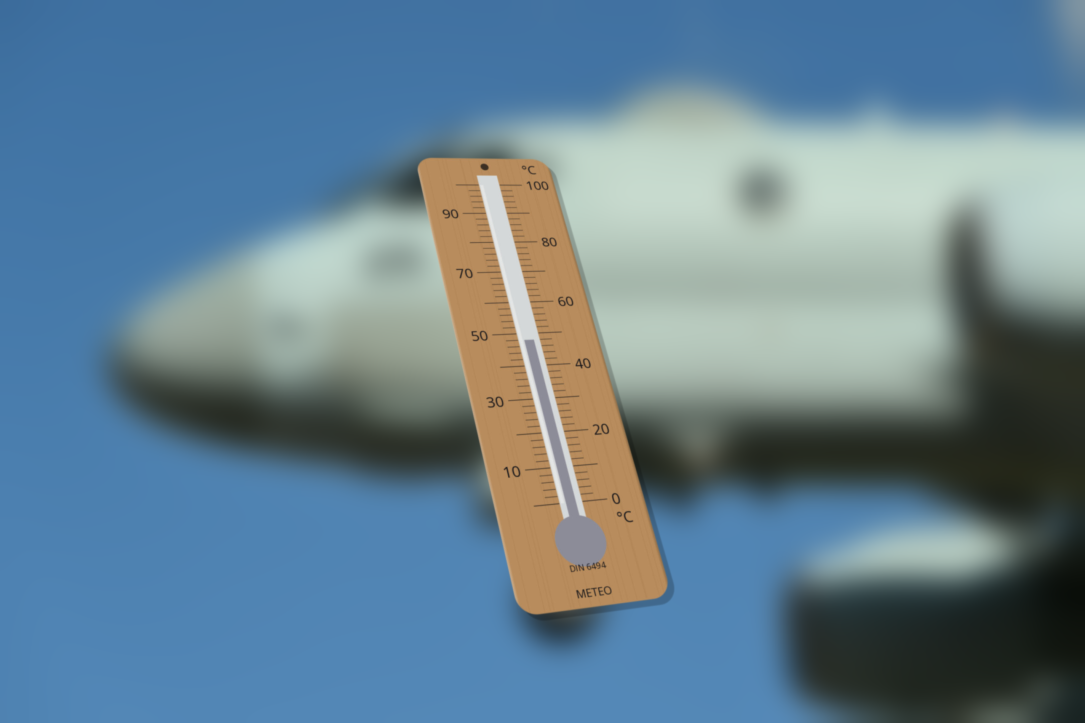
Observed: °C 48
